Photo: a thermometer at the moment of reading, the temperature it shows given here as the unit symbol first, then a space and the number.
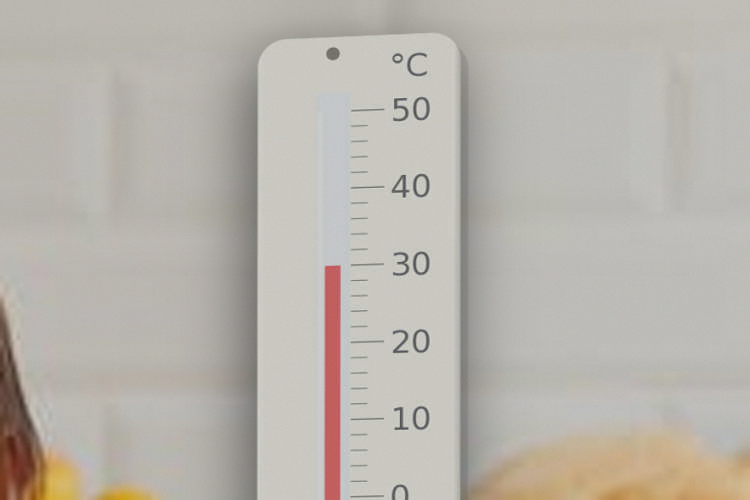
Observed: °C 30
